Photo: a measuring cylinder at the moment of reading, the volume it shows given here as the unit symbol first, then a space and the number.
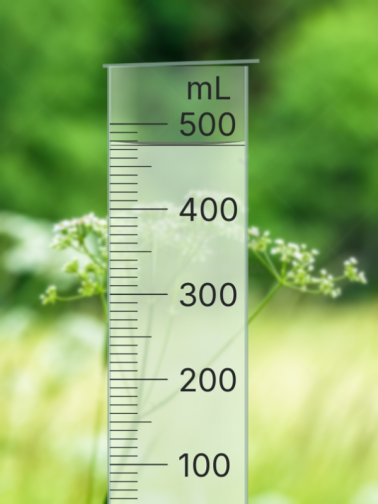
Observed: mL 475
